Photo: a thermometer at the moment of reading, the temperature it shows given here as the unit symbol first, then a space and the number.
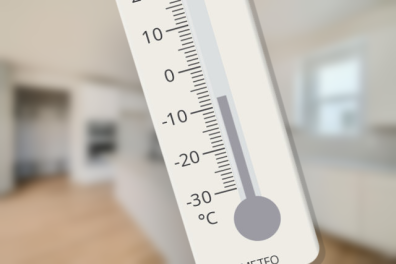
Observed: °C -8
